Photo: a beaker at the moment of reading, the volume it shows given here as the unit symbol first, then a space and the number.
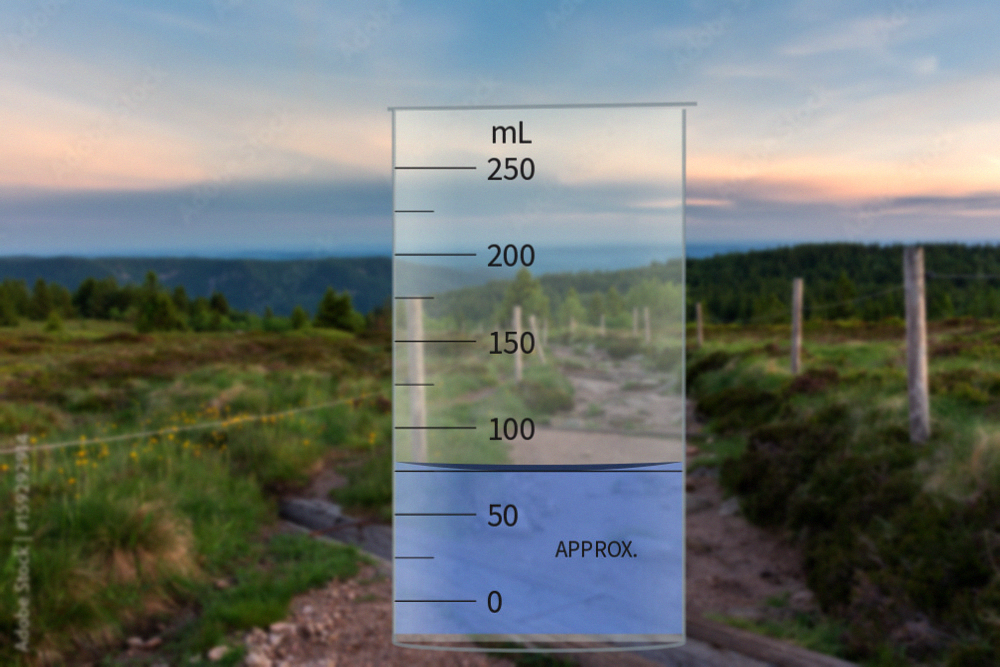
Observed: mL 75
